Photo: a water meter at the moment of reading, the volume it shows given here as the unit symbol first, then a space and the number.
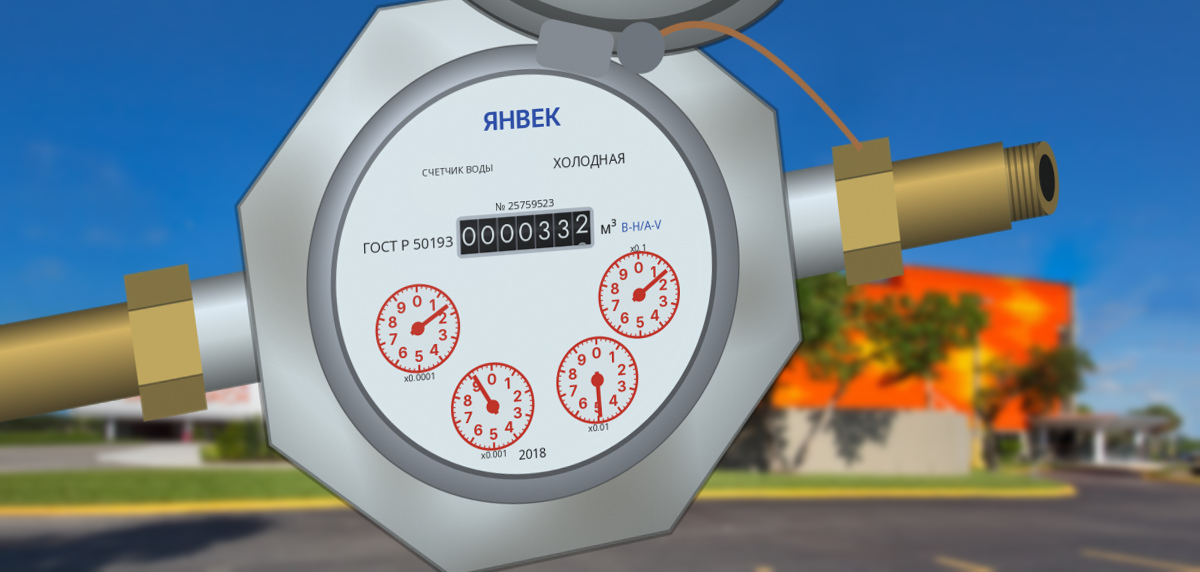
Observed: m³ 332.1491
